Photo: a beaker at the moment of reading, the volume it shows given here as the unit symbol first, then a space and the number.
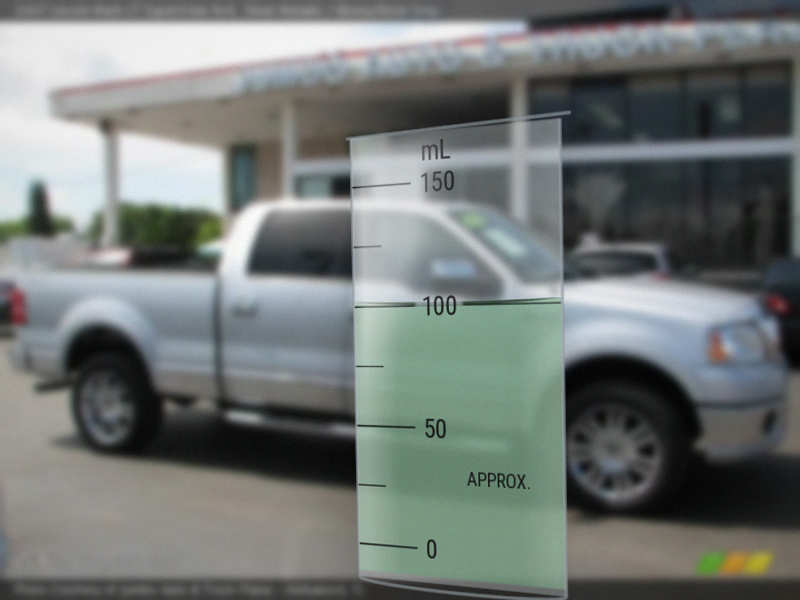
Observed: mL 100
